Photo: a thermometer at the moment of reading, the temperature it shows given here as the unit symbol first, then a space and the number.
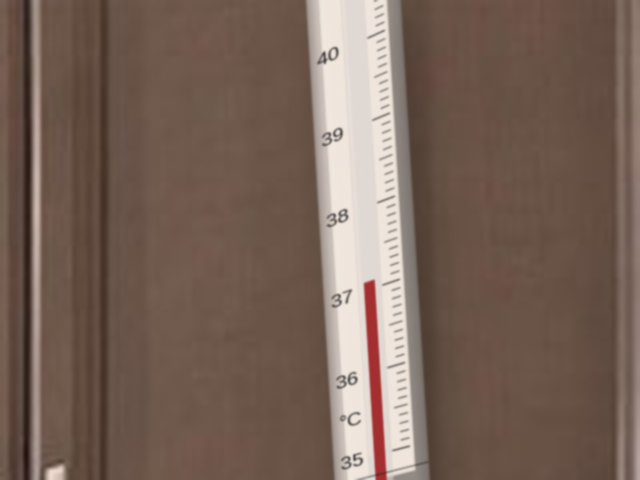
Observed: °C 37.1
